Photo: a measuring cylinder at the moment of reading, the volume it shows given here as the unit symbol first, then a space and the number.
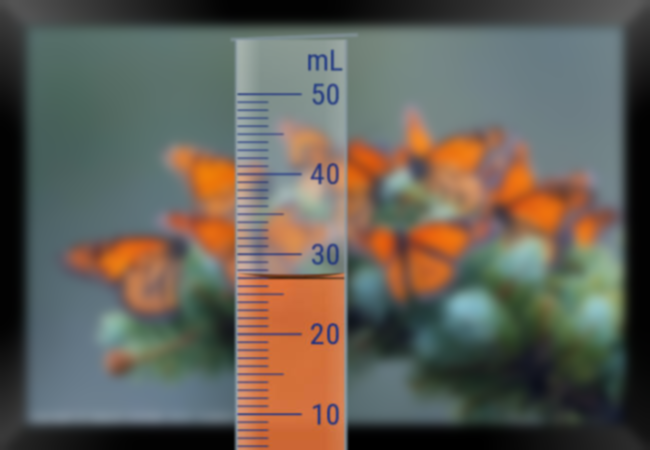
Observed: mL 27
